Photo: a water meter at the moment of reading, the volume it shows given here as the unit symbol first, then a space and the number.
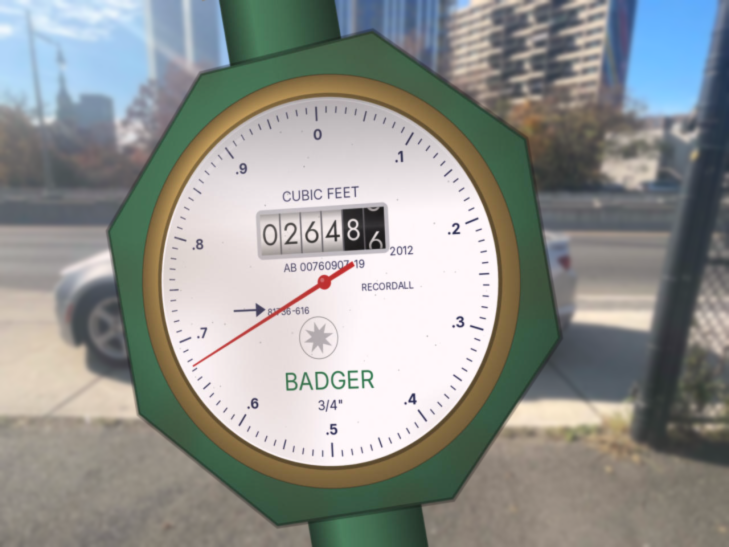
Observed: ft³ 26485.67
